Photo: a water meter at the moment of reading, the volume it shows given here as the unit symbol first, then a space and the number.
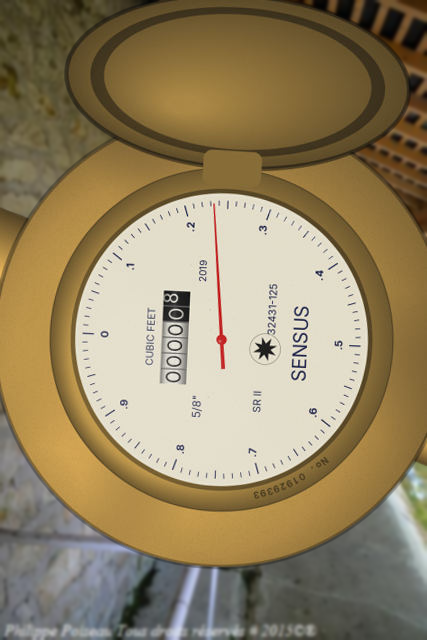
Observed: ft³ 8.23
